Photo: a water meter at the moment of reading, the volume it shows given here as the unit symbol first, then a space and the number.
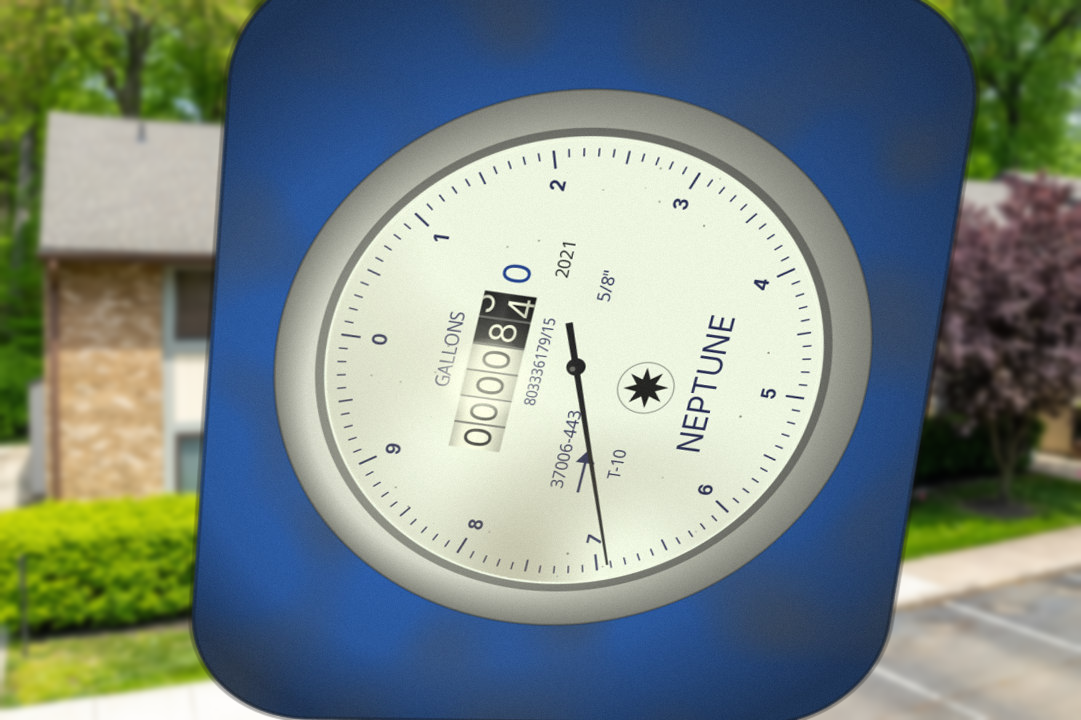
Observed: gal 836.9
